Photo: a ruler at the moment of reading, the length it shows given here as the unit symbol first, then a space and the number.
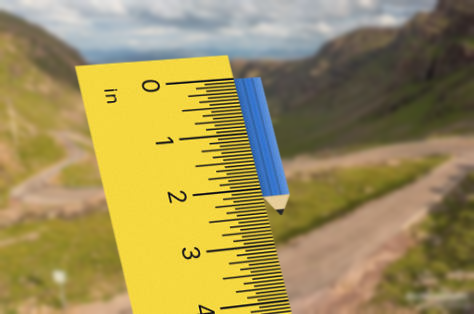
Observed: in 2.5
